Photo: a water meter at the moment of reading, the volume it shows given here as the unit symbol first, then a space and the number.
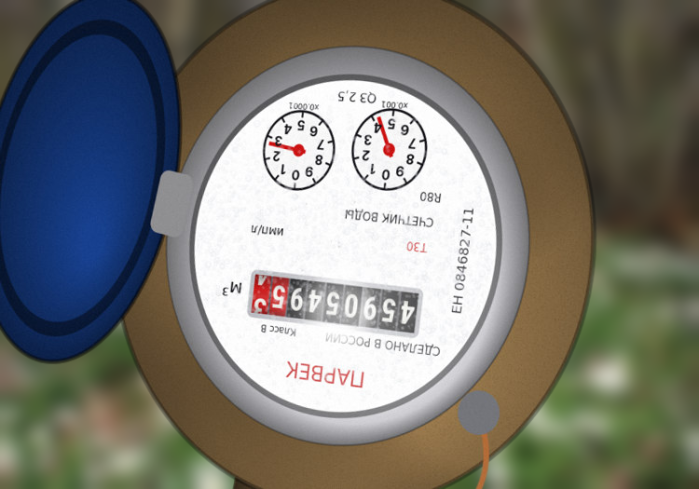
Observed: m³ 4590549.5342
